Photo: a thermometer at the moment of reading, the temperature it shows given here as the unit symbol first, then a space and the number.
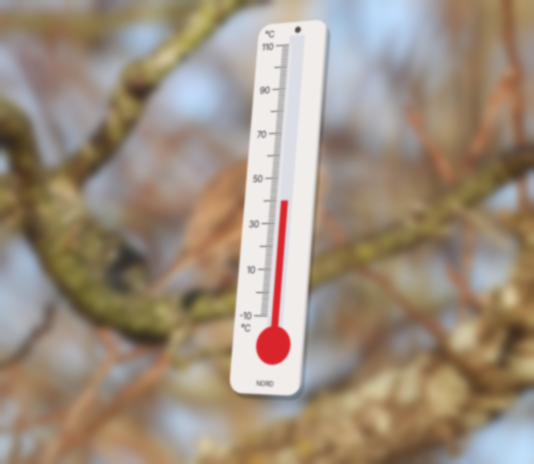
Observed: °C 40
